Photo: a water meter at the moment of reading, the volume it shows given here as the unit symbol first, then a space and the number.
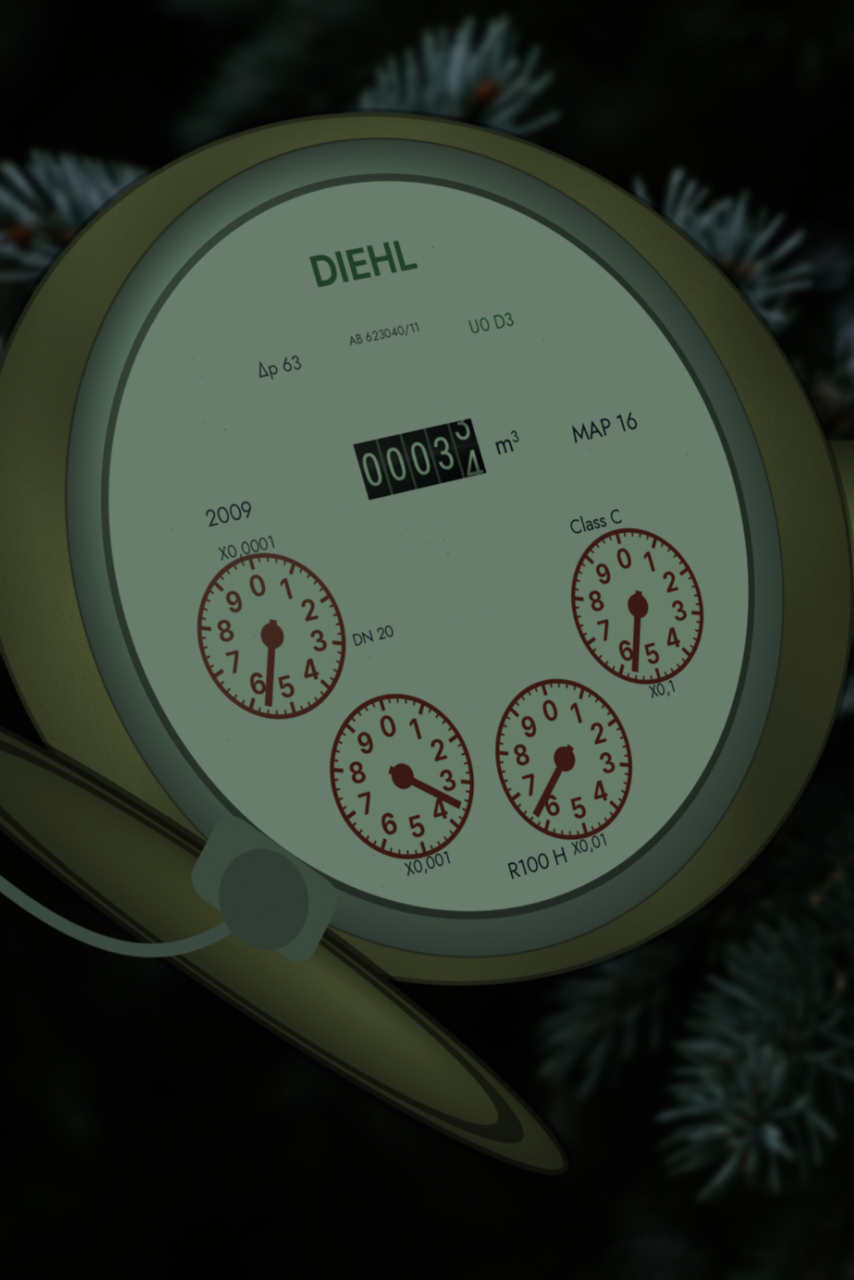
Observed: m³ 33.5635
